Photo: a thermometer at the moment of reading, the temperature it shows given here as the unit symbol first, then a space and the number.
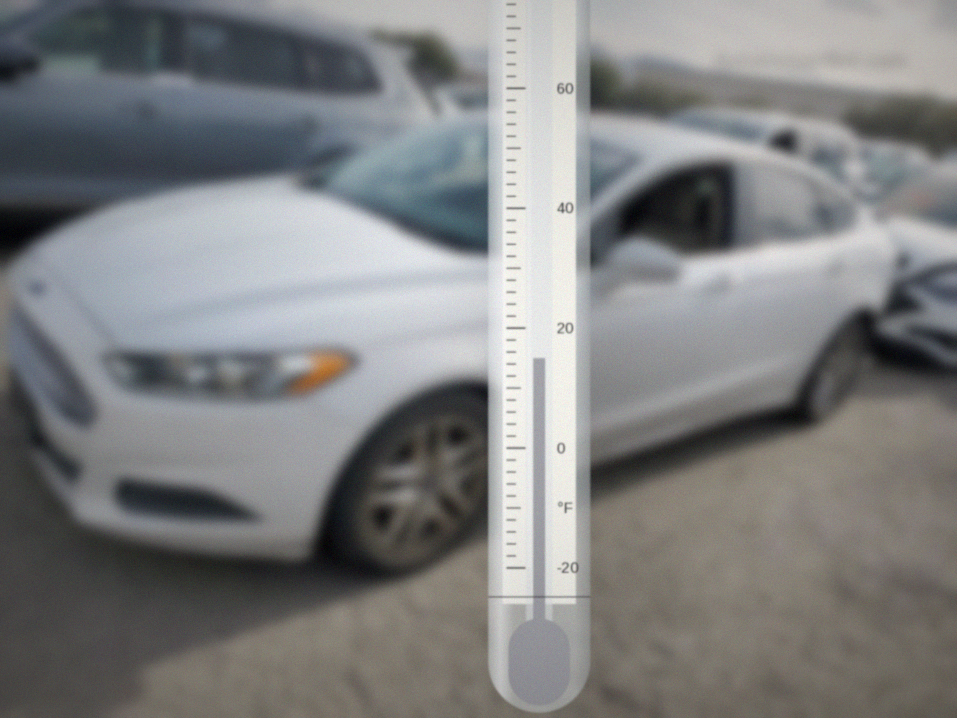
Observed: °F 15
